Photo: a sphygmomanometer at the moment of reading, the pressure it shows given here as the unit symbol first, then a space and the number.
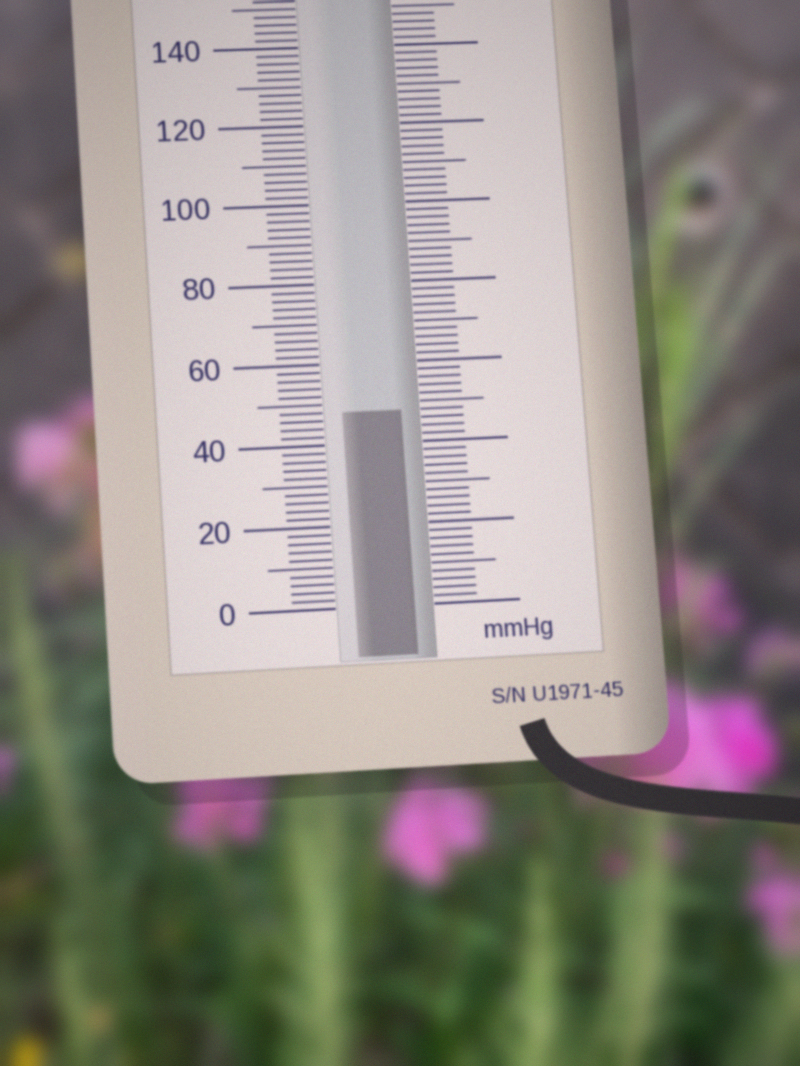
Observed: mmHg 48
